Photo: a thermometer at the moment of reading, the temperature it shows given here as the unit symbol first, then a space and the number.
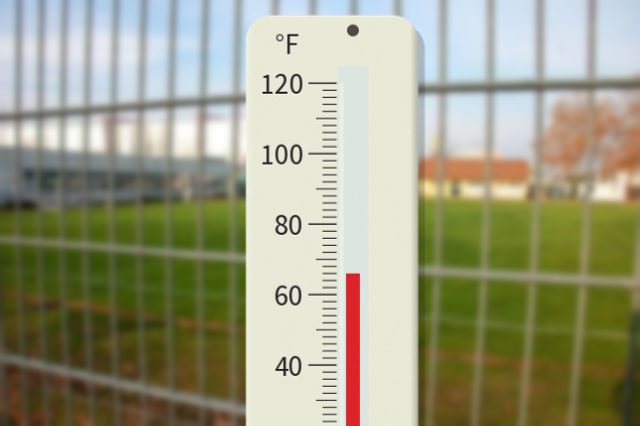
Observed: °F 66
